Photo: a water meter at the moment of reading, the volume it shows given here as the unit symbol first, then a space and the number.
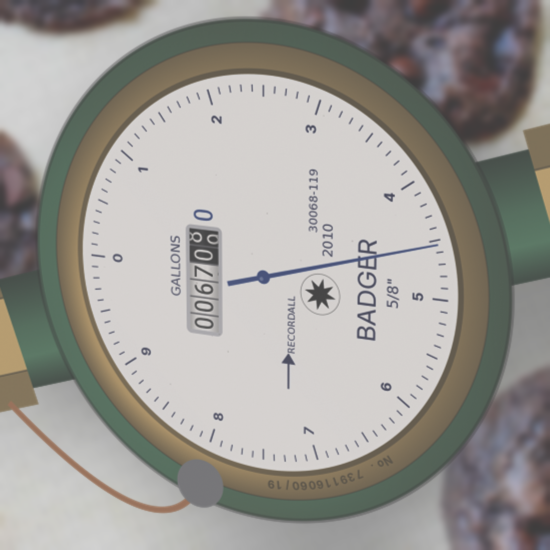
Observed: gal 67084.5
